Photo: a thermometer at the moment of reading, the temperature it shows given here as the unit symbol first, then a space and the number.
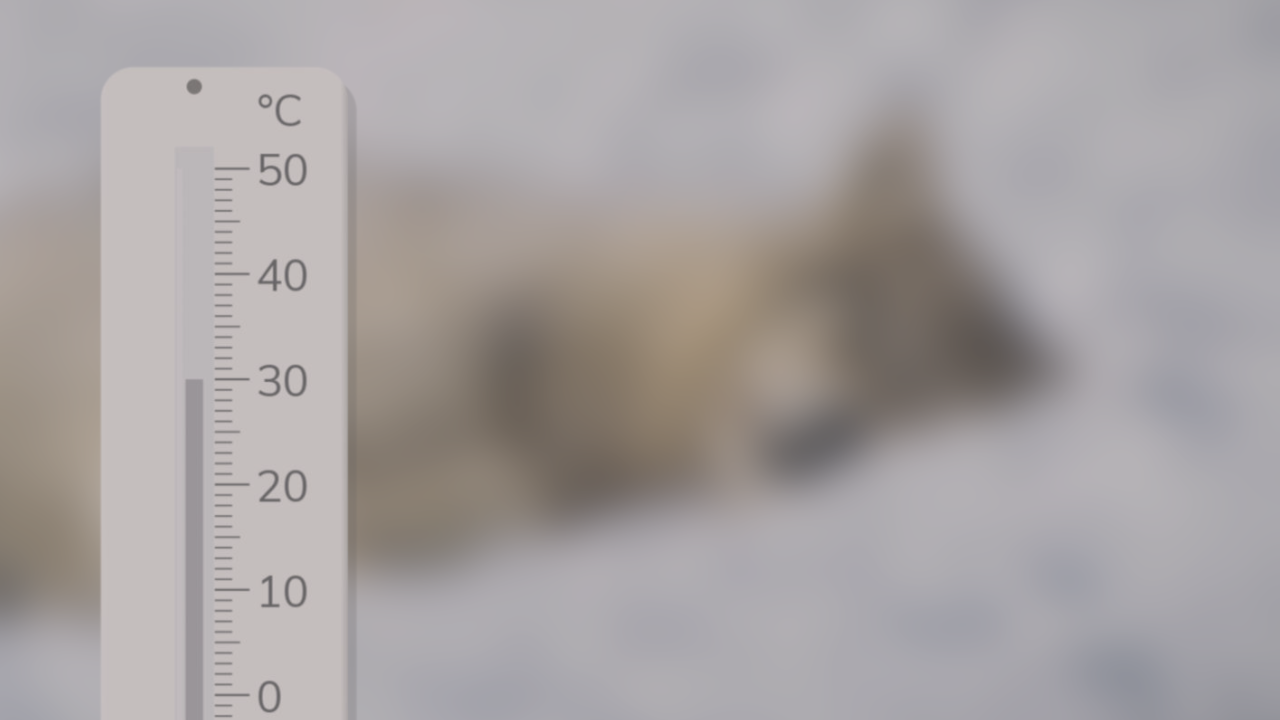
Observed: °C 30
